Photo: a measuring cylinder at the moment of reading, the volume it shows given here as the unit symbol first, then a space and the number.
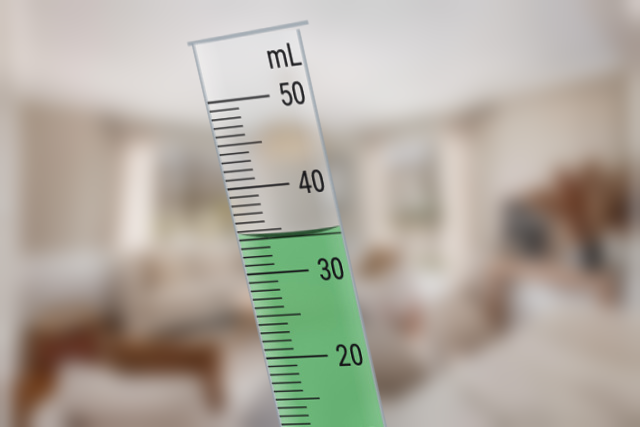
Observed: mL 34
